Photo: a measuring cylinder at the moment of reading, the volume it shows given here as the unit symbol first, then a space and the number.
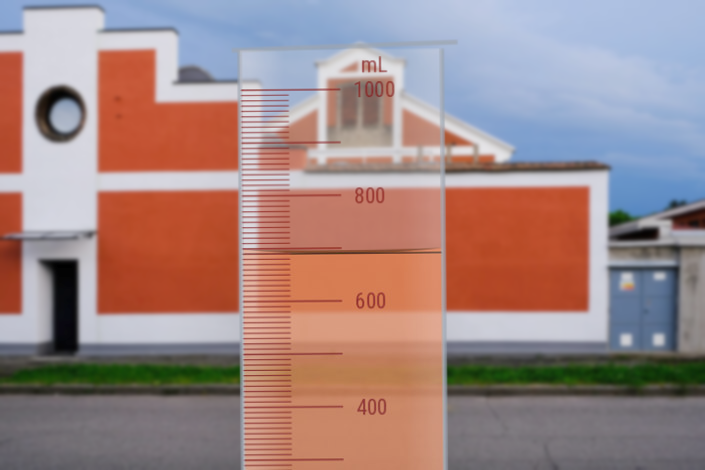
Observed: mL 690
